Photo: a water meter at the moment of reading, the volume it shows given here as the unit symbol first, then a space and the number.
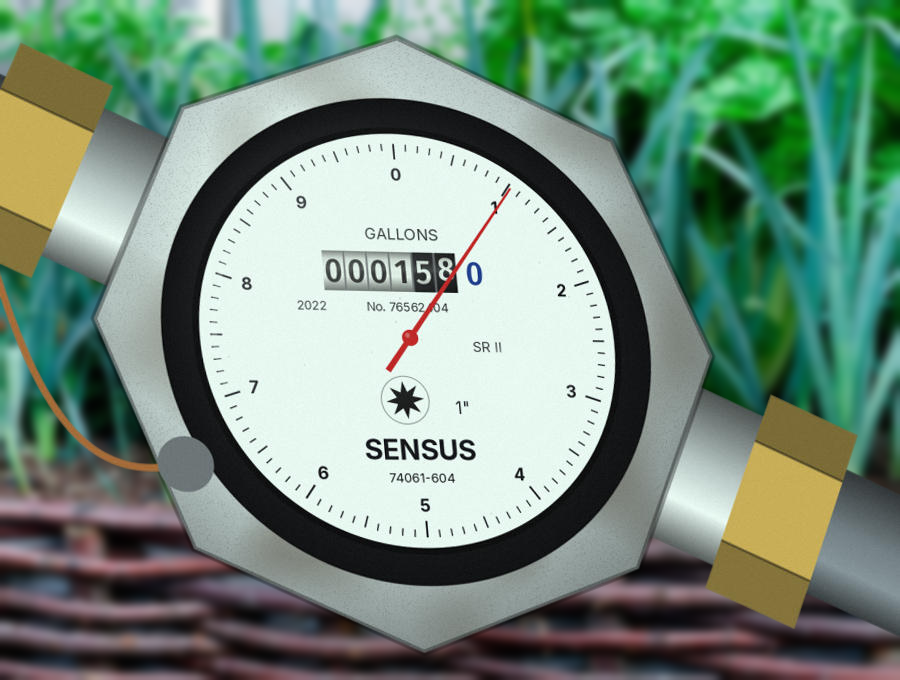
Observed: gal 1581.0
